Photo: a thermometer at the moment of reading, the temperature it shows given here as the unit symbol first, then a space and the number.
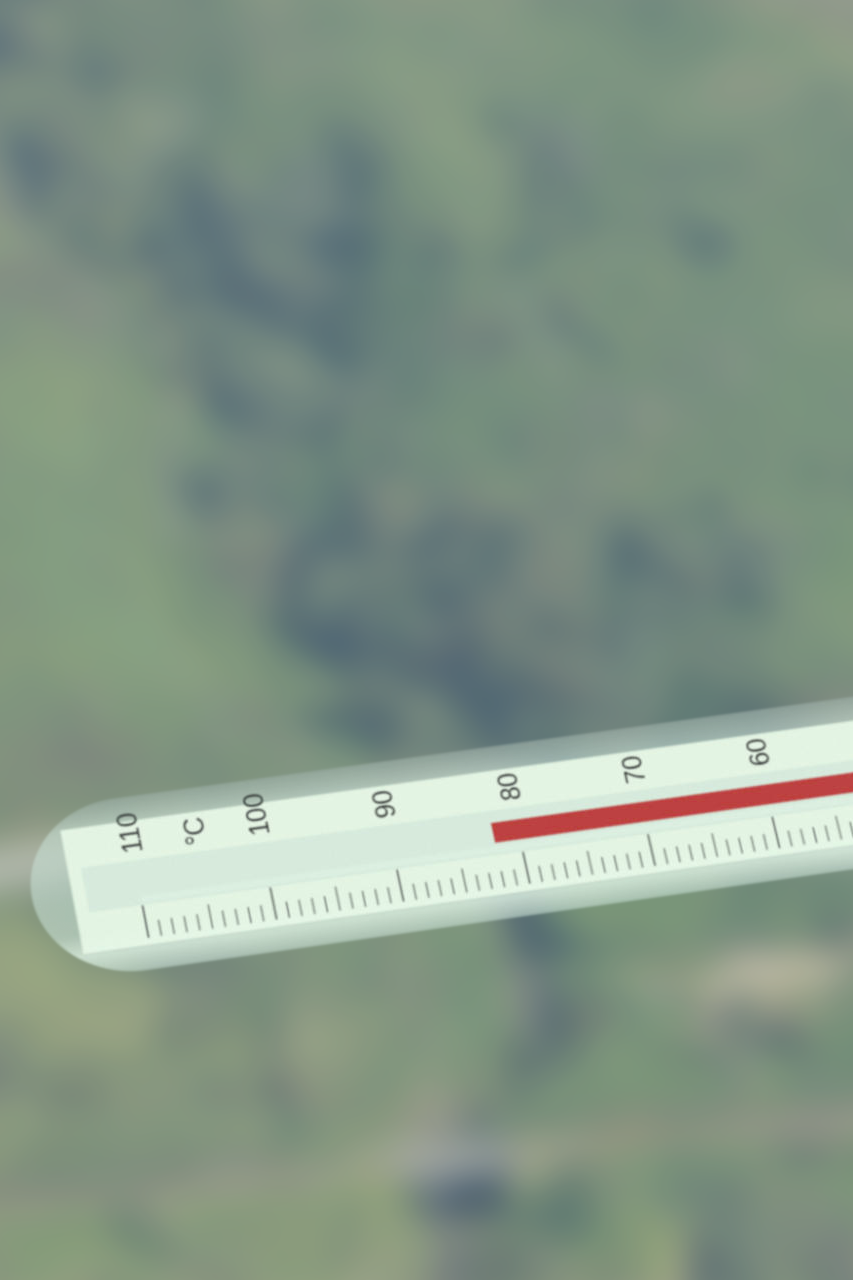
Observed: °C 82
